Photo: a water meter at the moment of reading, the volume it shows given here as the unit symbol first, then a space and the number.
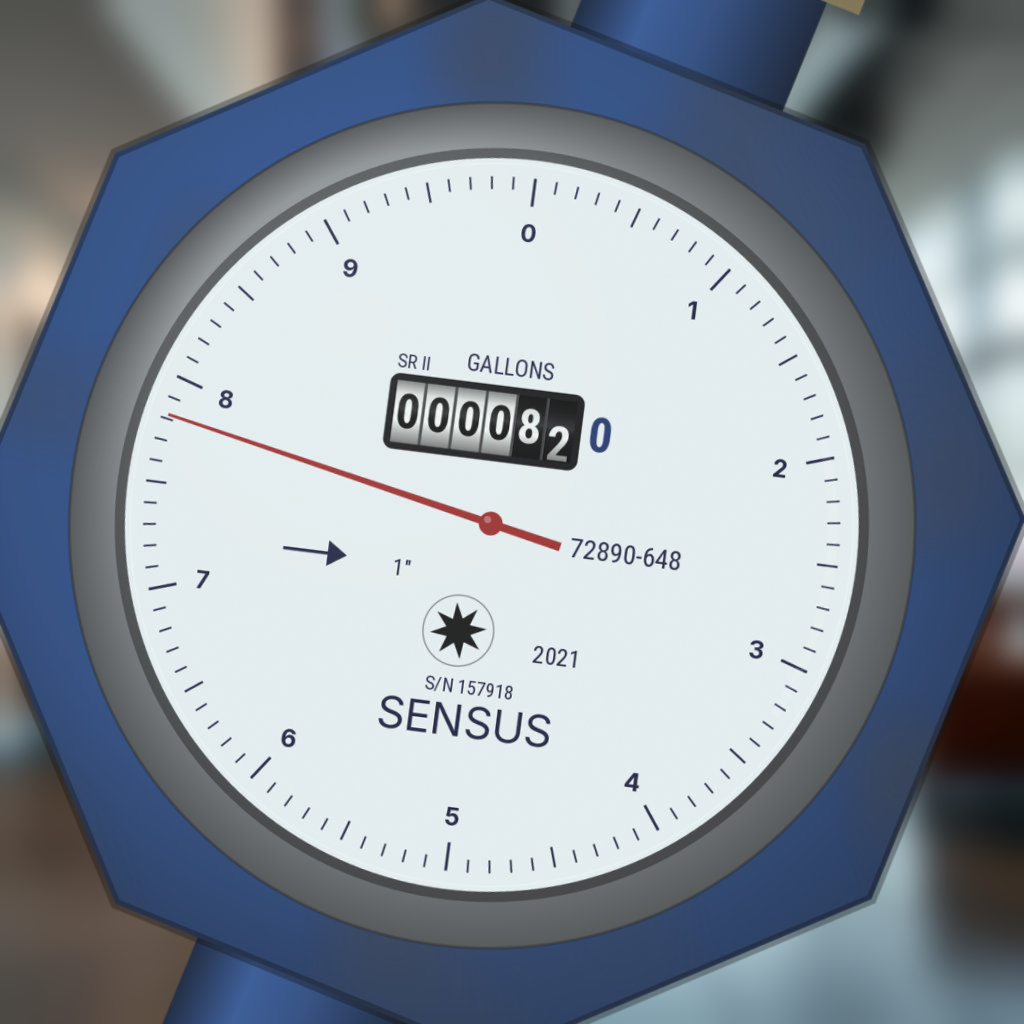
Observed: gal 817.8
